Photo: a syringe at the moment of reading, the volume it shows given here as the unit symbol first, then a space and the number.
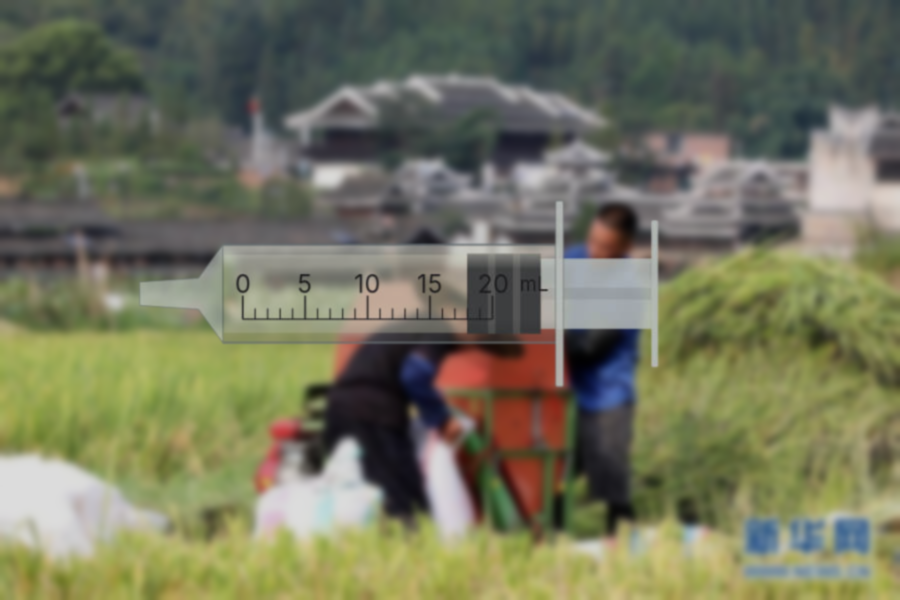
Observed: mL 18
